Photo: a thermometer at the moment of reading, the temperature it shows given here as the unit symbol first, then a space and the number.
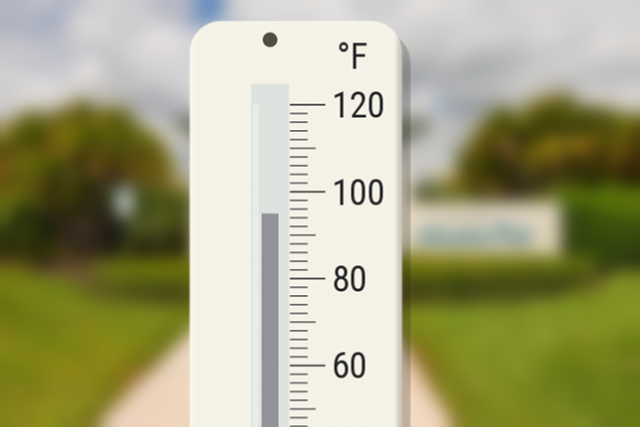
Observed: °F 95
